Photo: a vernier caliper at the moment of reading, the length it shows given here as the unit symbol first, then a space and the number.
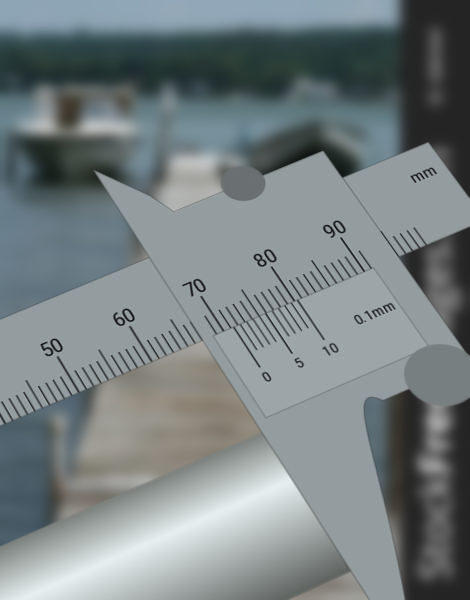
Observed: mm 71.4
